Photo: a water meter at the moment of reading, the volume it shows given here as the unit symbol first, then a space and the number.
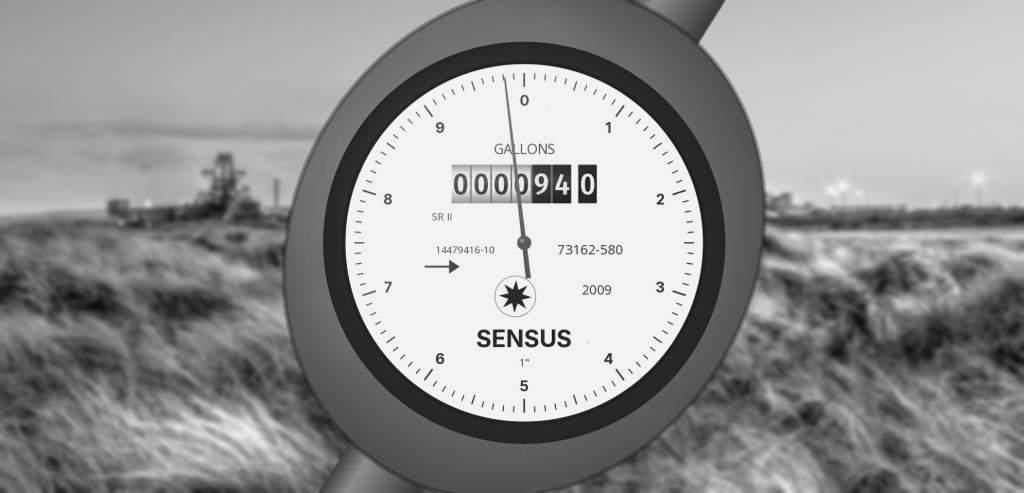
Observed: gal 939.8
